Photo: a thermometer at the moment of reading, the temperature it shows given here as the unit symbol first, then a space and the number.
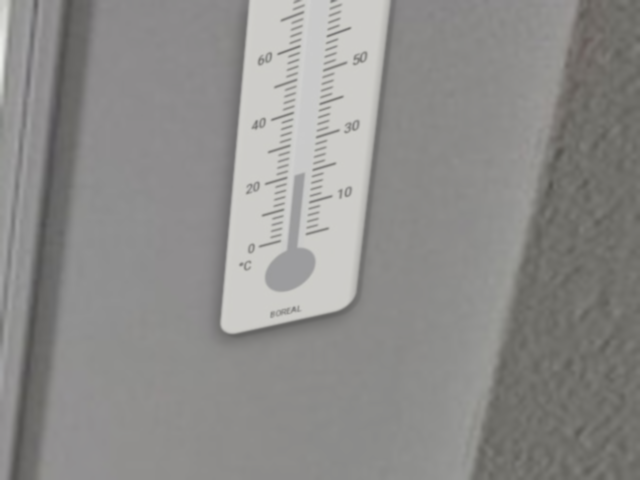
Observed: °C 20
